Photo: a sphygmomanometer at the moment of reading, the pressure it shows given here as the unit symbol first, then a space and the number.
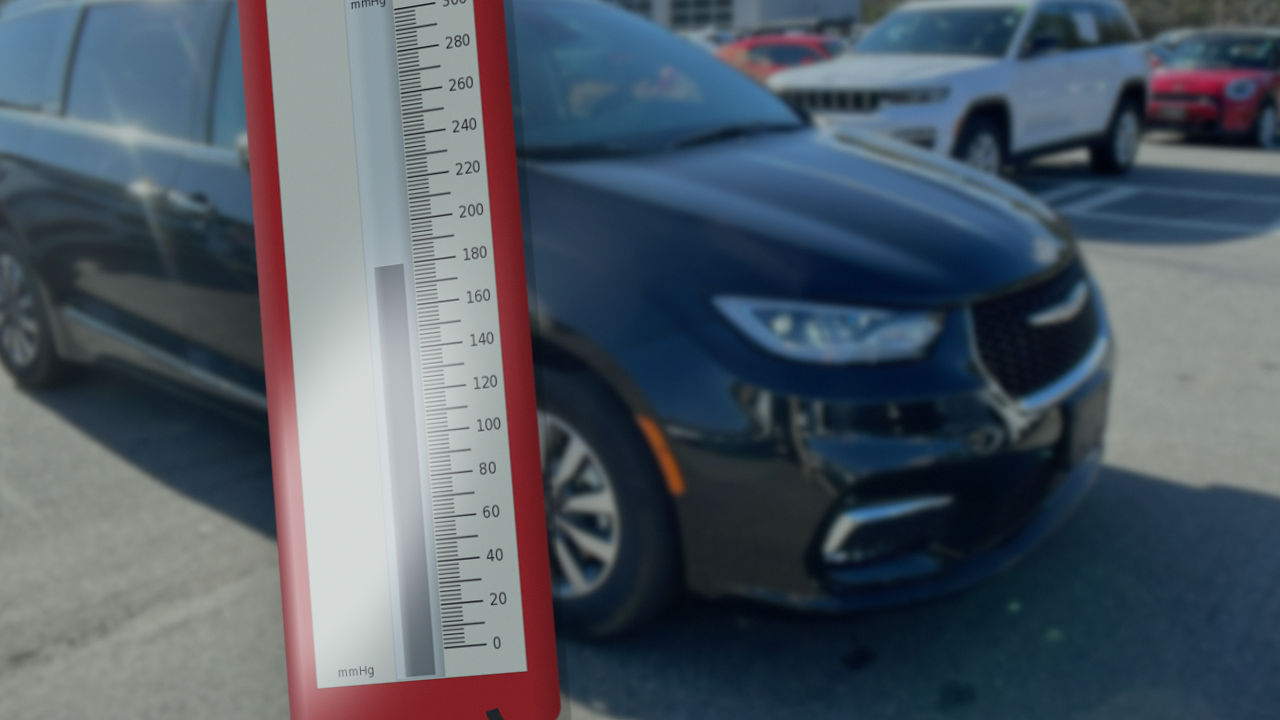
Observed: mmHg 180
